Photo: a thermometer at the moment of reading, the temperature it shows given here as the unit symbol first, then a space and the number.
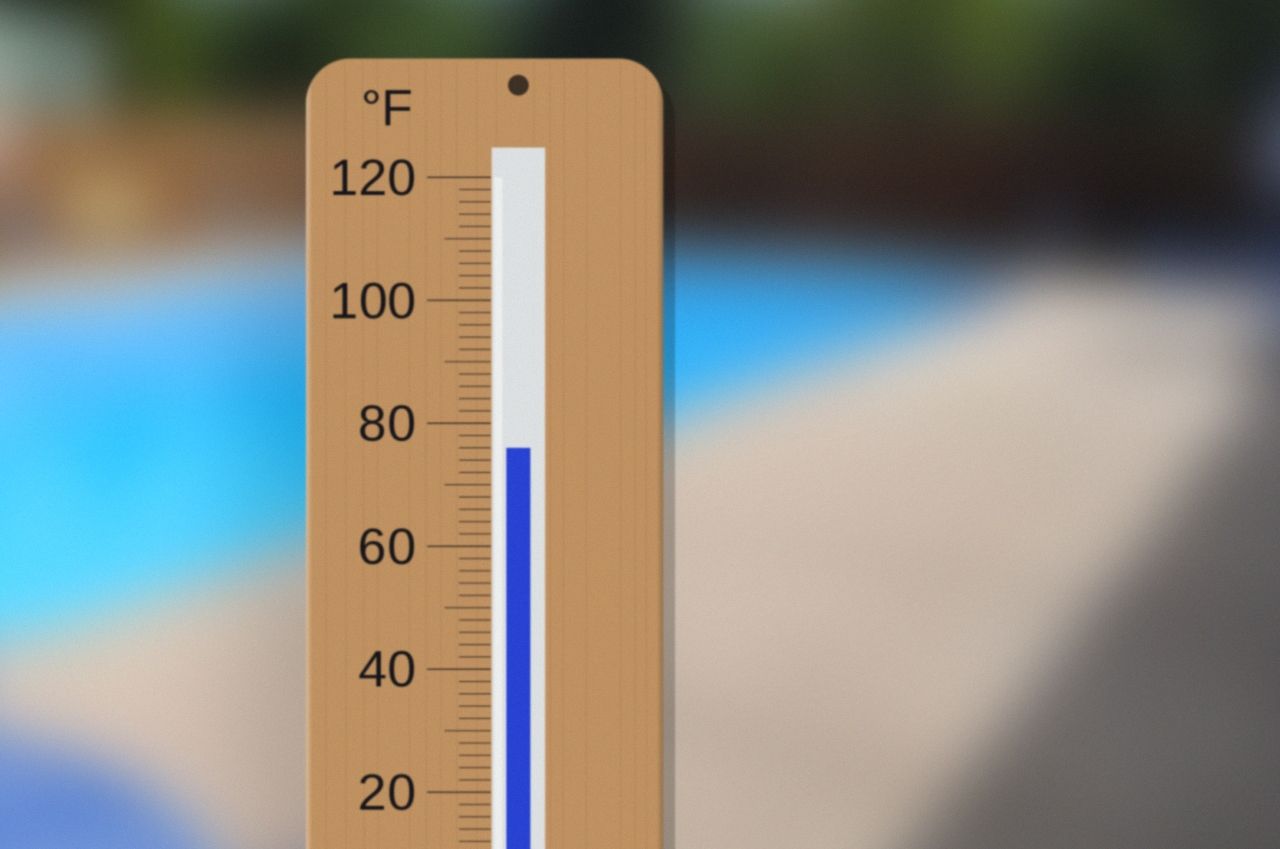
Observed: °F 76
